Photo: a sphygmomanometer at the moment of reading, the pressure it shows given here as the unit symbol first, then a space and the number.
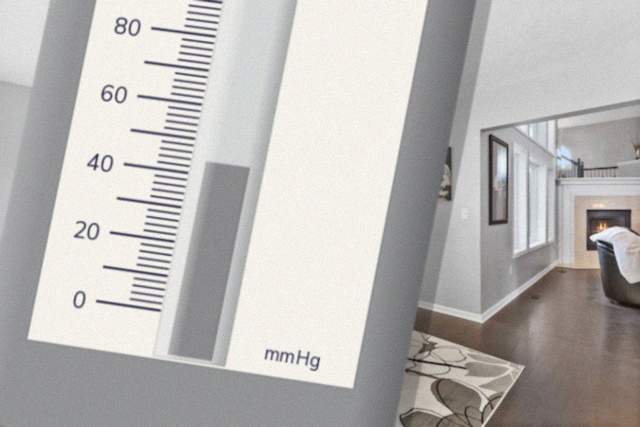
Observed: mmHg 44
